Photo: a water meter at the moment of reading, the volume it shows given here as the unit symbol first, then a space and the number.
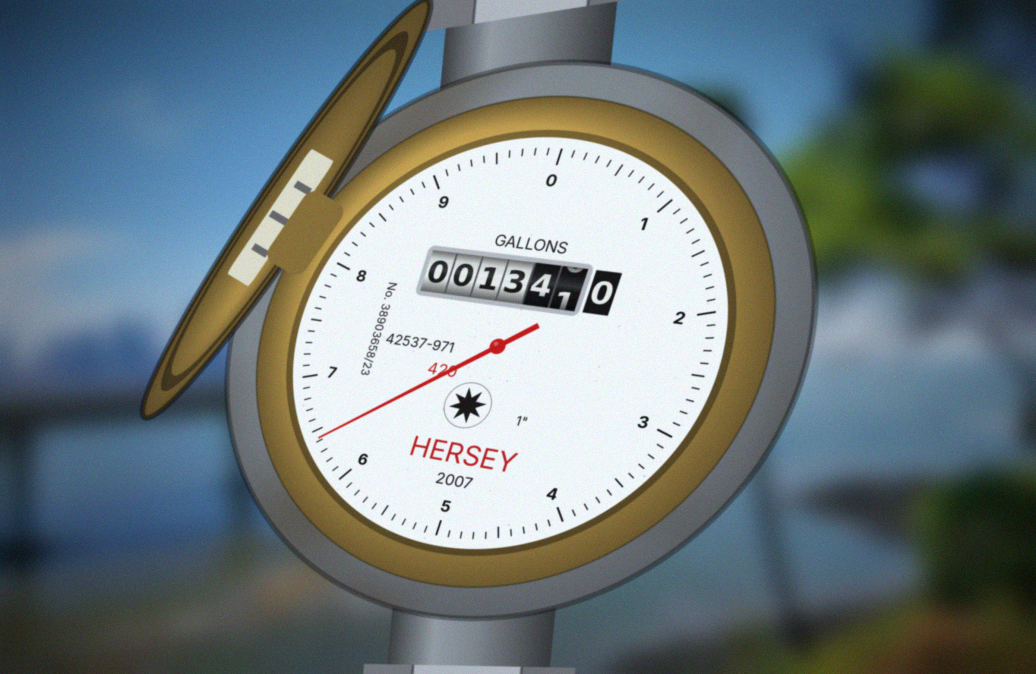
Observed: gal 13406.4
